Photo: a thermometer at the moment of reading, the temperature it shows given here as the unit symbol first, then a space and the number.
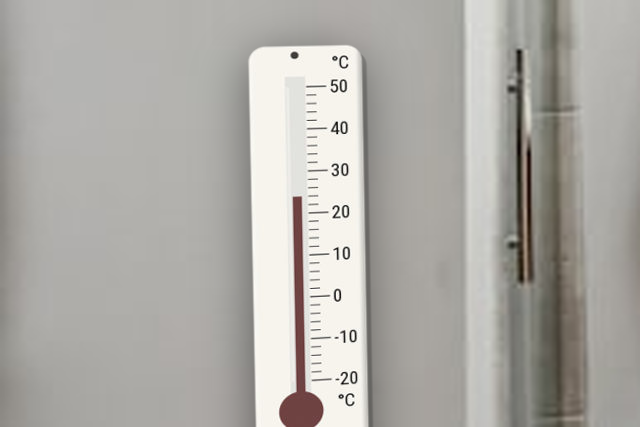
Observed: °C 24
